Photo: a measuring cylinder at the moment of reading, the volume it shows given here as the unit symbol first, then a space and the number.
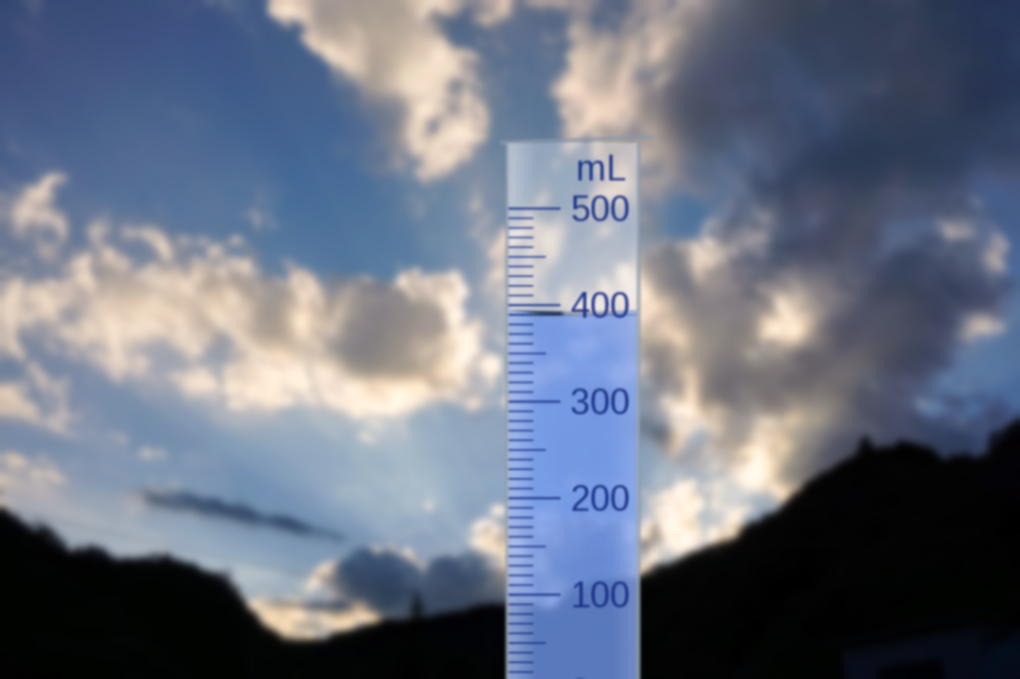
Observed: mL 390
